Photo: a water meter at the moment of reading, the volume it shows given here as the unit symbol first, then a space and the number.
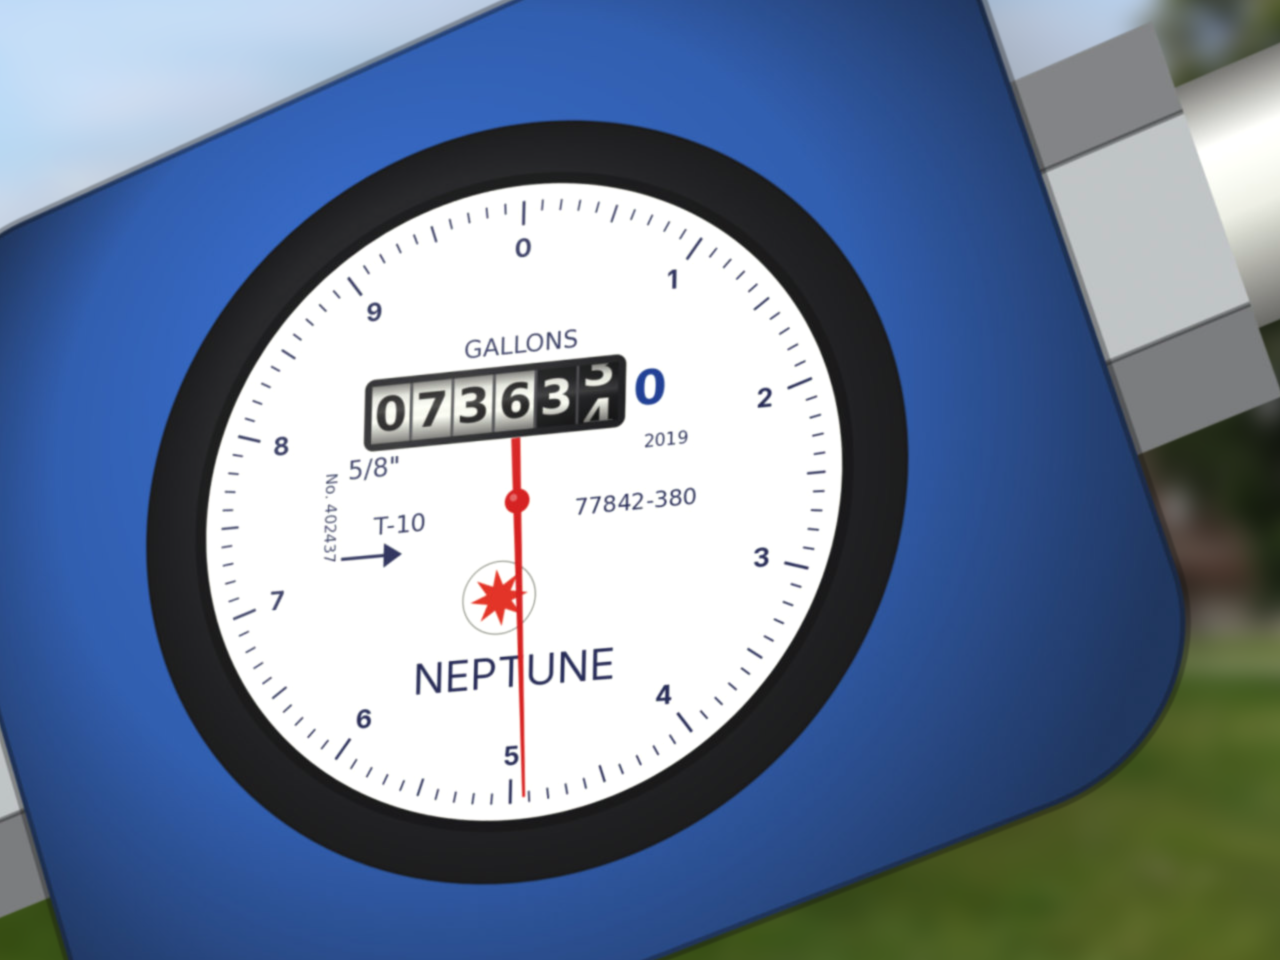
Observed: gal 736334.9
